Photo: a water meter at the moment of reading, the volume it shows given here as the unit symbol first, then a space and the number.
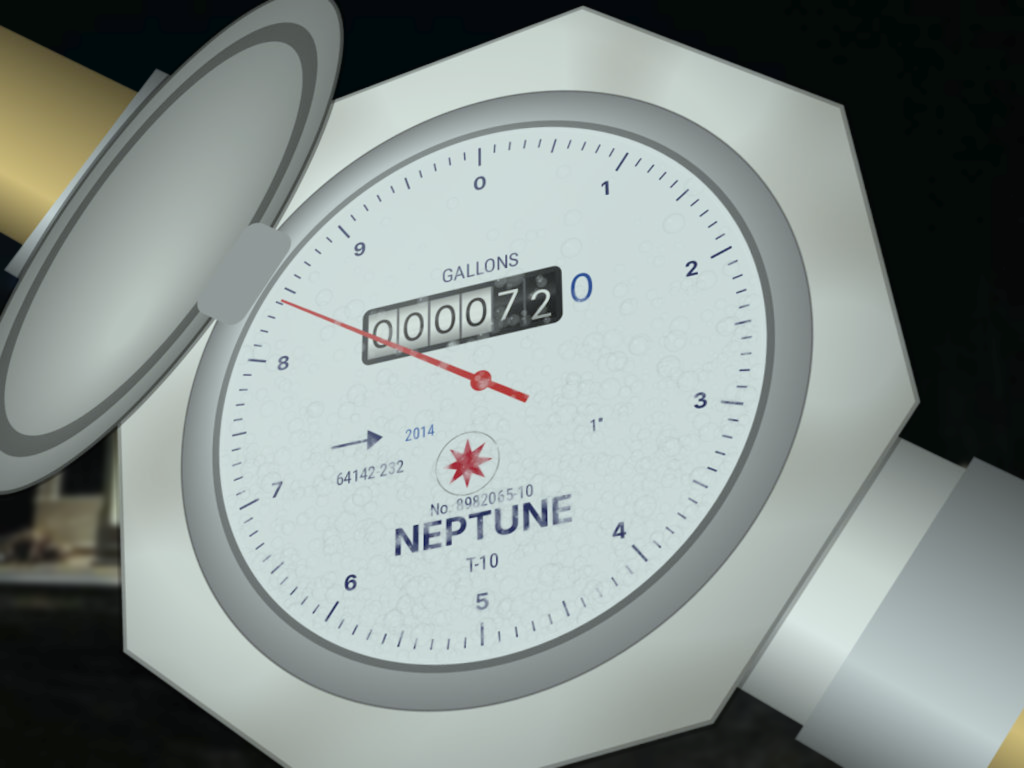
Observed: gal 718.4
